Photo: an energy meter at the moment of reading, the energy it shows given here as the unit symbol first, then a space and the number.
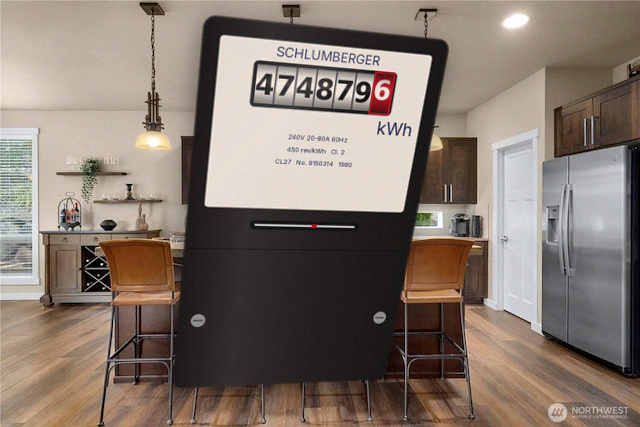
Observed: kWh 474879.6
